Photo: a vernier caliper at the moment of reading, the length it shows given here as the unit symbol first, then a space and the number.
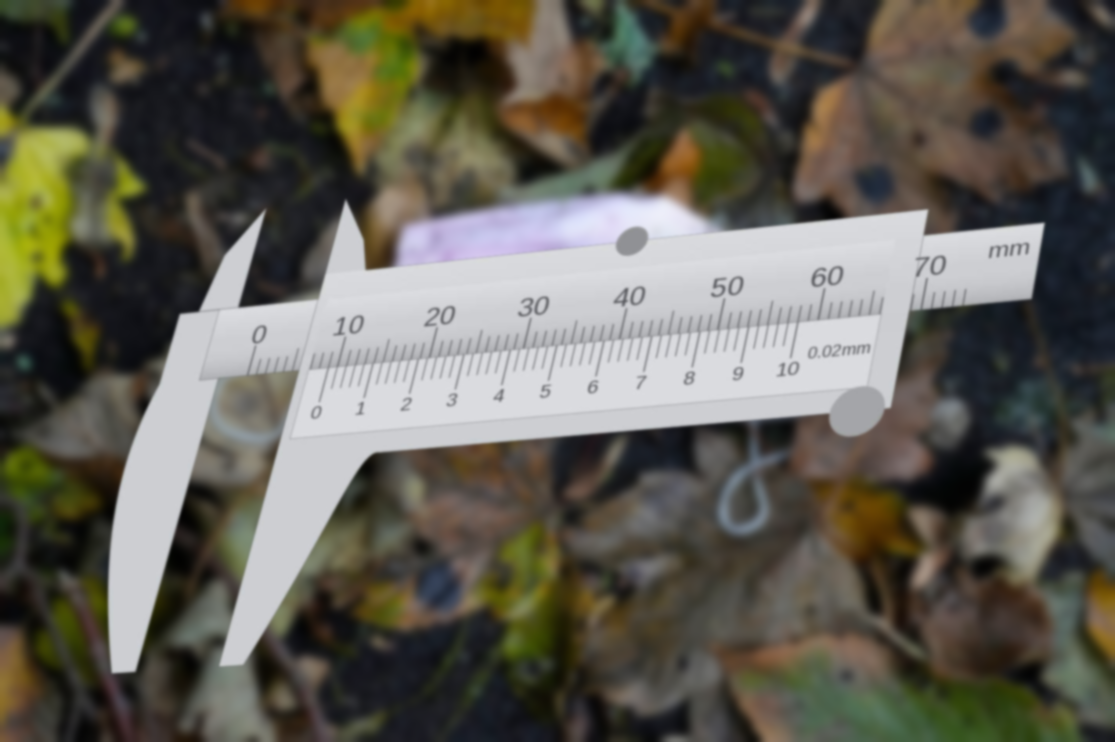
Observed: mm 9.0
